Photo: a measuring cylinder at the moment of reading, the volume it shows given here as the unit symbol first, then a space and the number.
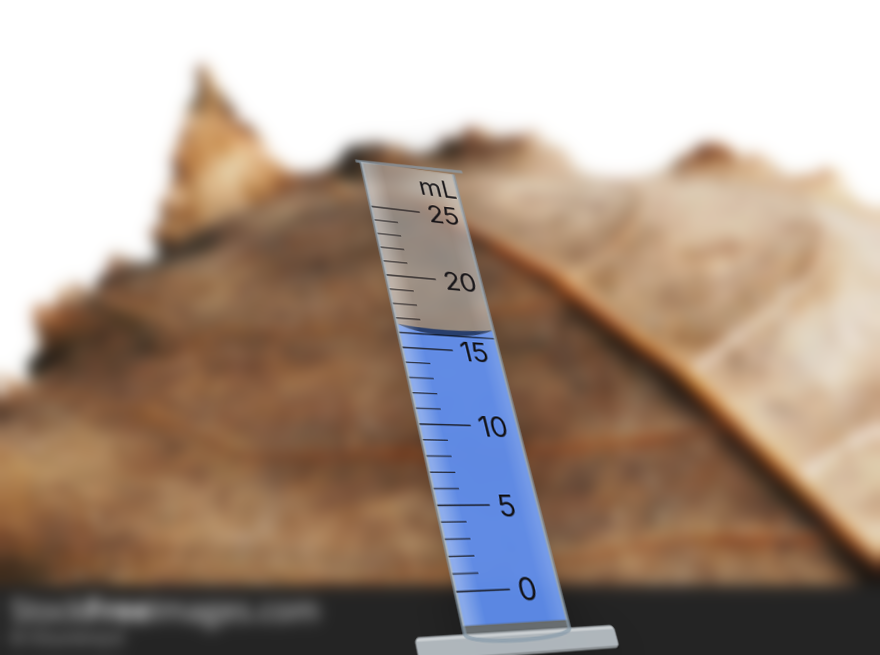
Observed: mL 16
